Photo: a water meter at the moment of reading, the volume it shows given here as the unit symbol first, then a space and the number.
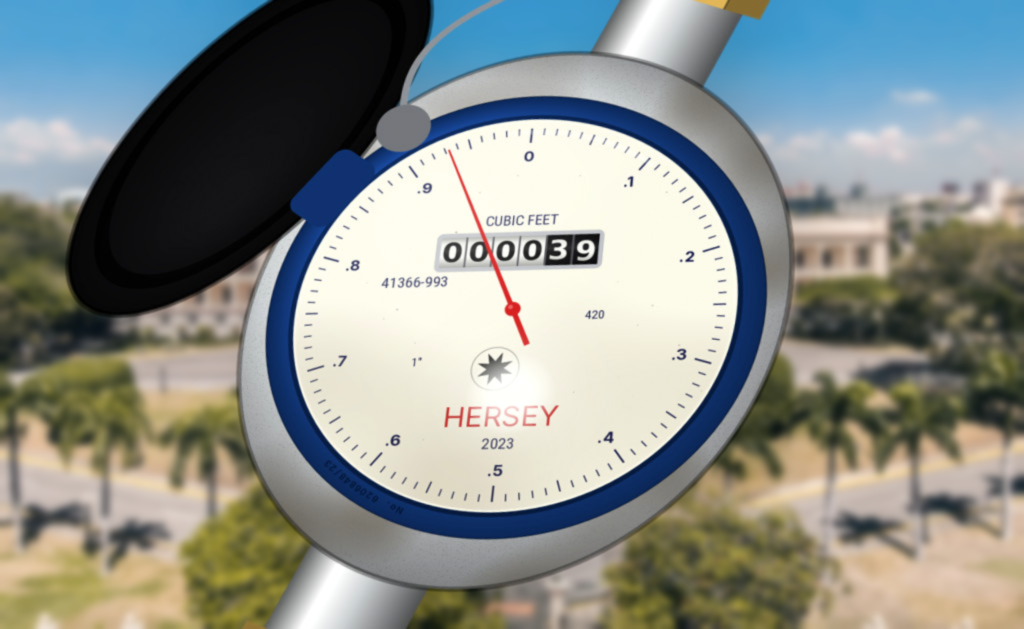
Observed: ft³ 38.93
